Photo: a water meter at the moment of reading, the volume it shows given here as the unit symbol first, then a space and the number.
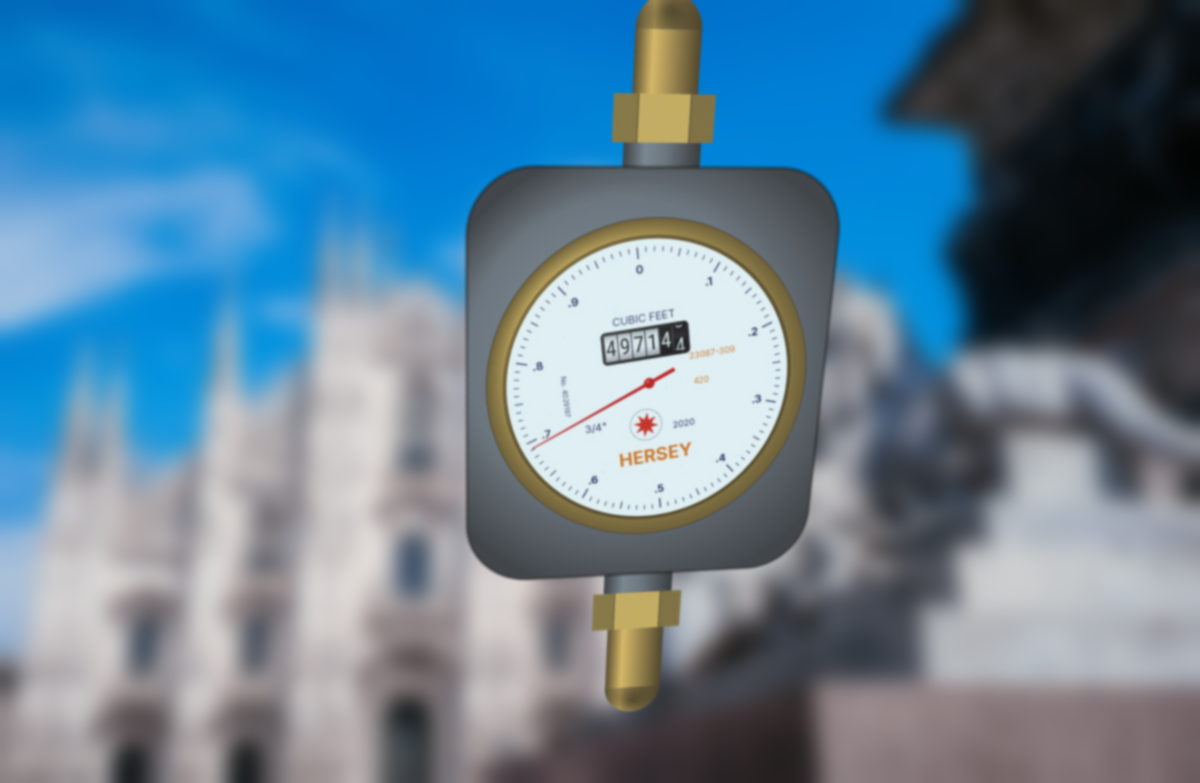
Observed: ft³ 497143.69
